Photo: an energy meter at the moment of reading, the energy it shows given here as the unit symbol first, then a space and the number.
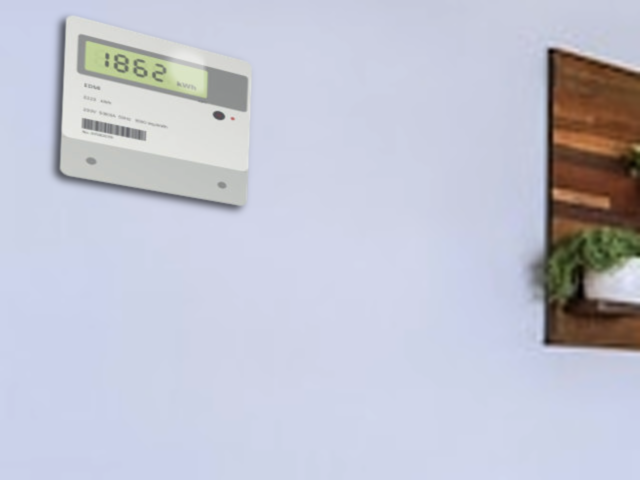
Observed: kWh 1862
